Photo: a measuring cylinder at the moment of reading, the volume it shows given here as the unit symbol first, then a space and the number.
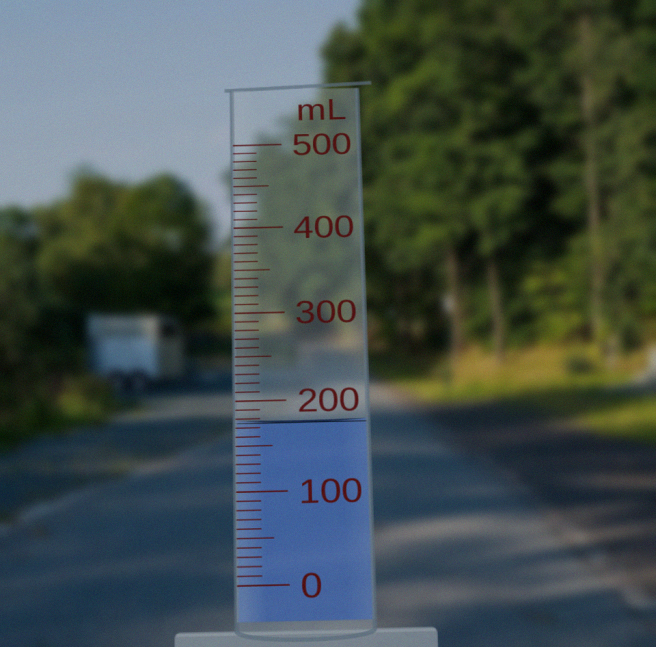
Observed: mL 175
